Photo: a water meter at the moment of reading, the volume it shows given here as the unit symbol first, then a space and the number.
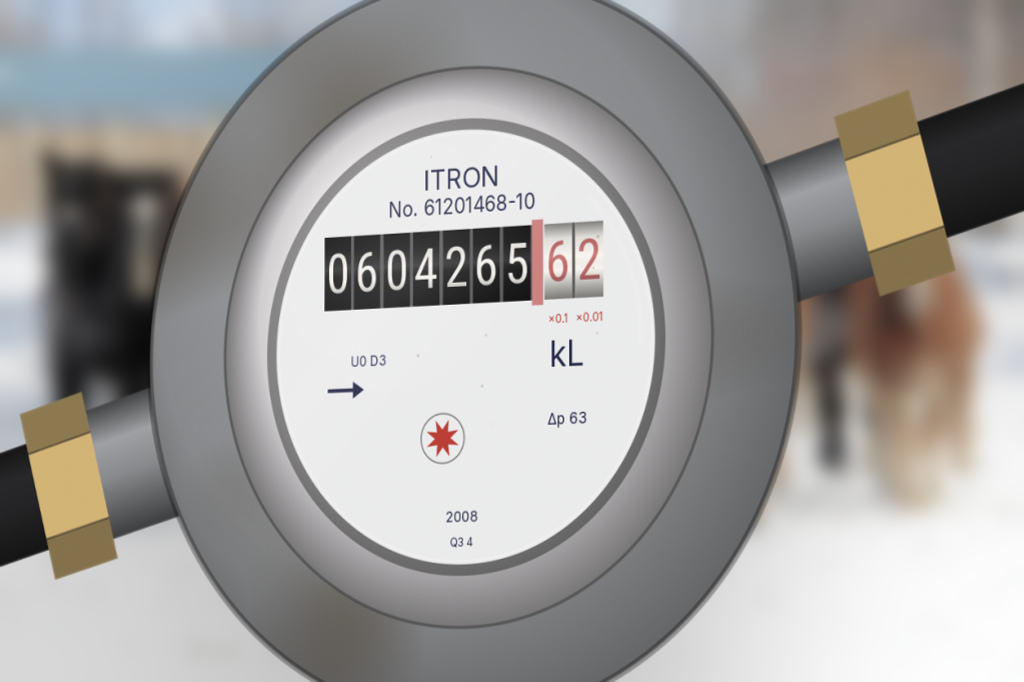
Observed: kL 604265.62
